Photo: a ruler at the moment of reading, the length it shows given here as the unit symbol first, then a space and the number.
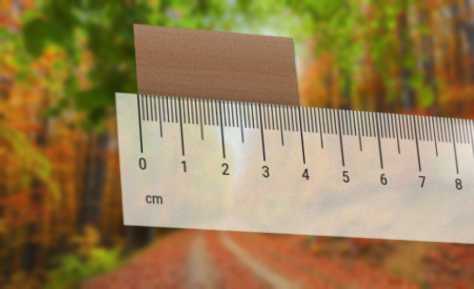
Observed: cm 4
